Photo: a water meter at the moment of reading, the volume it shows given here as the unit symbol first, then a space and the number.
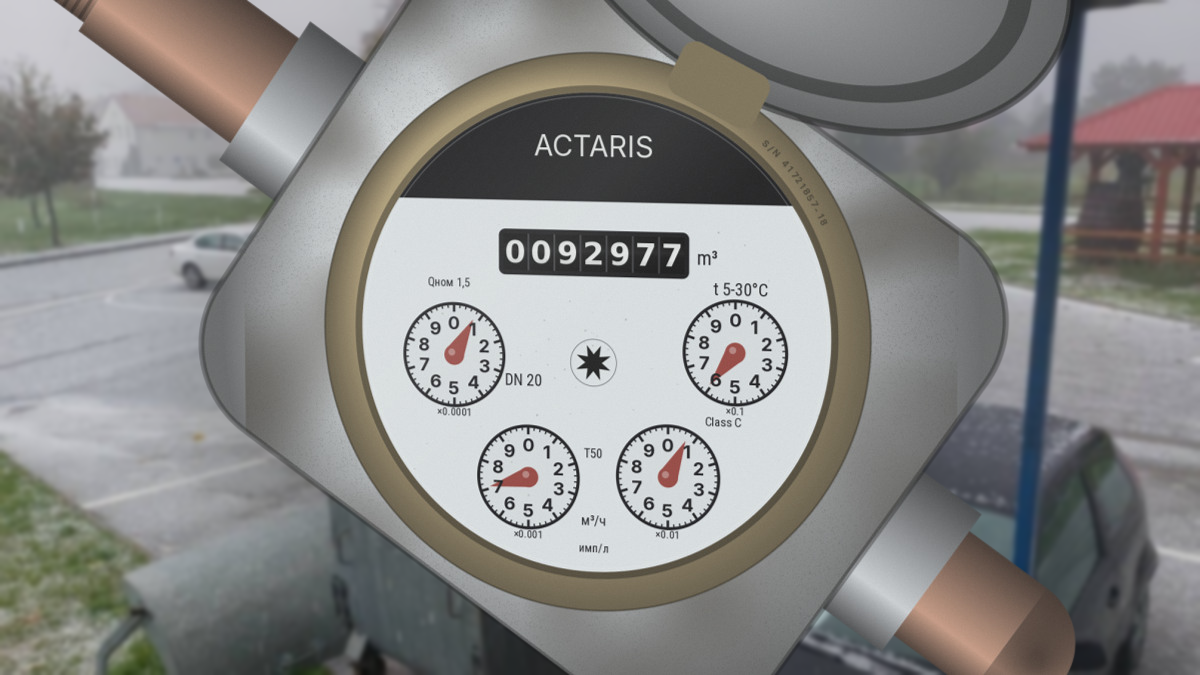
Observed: m³ 92977.6070
